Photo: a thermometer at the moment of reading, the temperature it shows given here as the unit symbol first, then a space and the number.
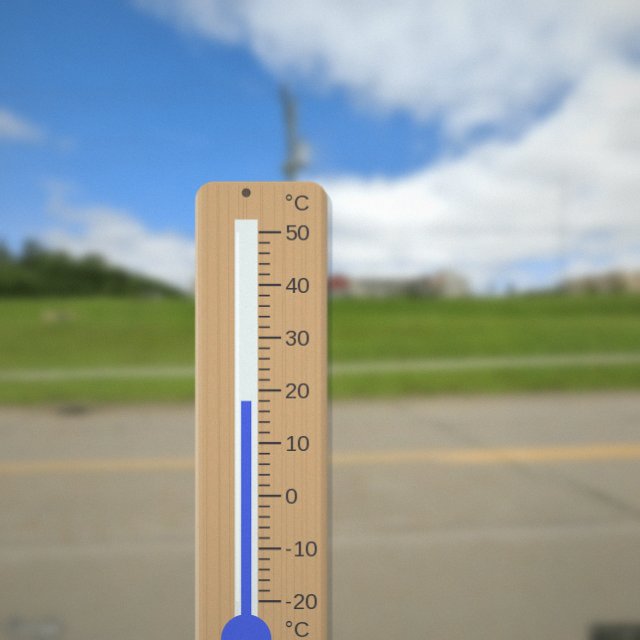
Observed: °C 18
